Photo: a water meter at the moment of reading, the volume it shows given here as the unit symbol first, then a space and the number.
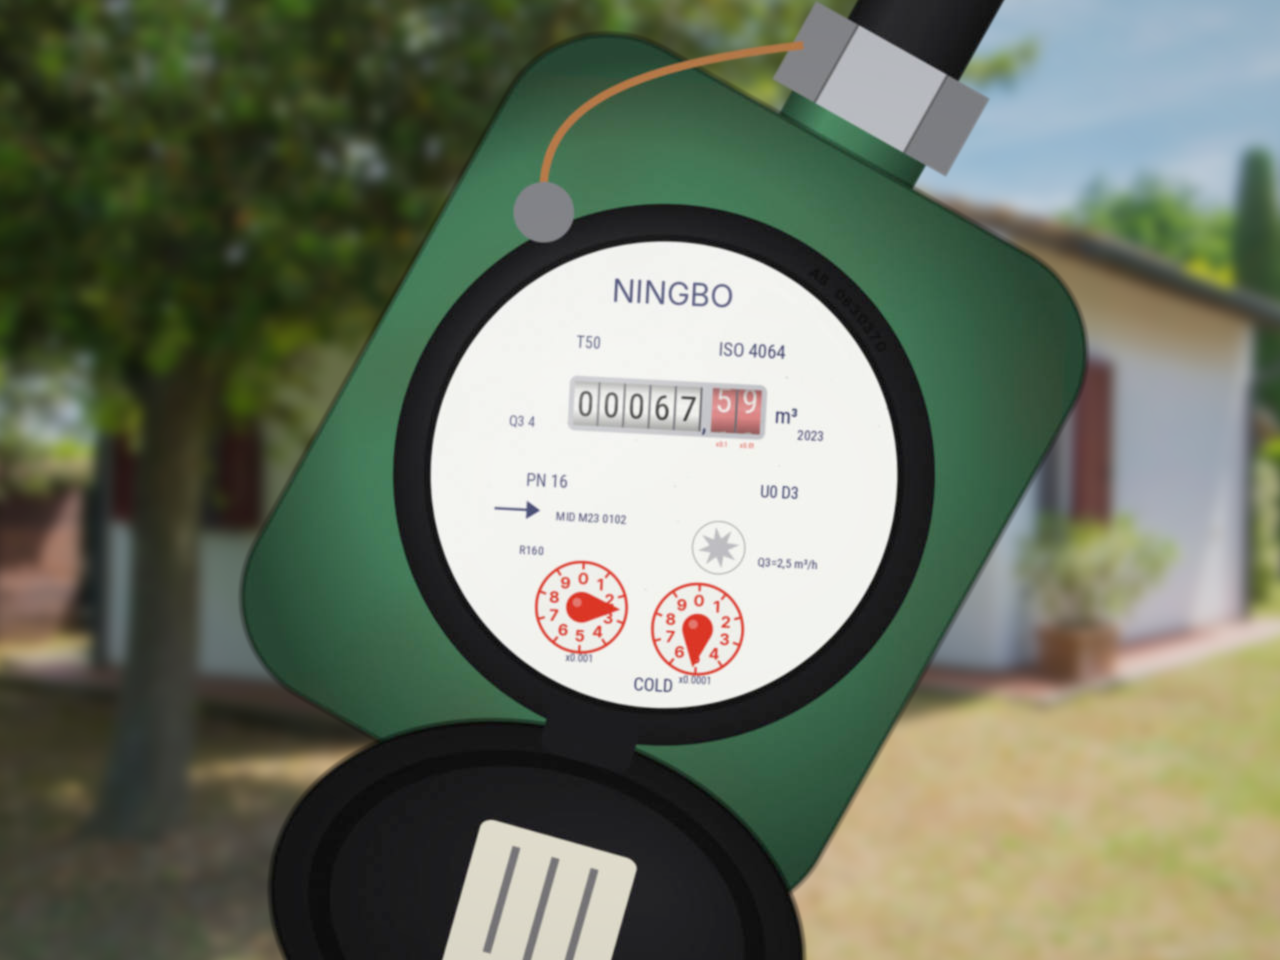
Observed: m³ 67.5925
